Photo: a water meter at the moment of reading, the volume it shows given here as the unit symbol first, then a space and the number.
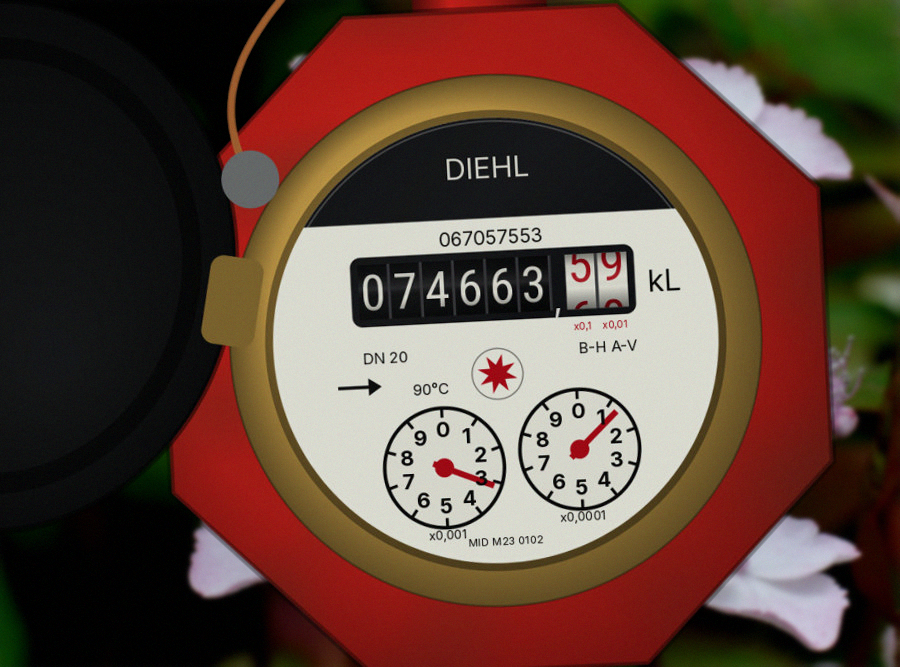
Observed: kL 74663.5931
